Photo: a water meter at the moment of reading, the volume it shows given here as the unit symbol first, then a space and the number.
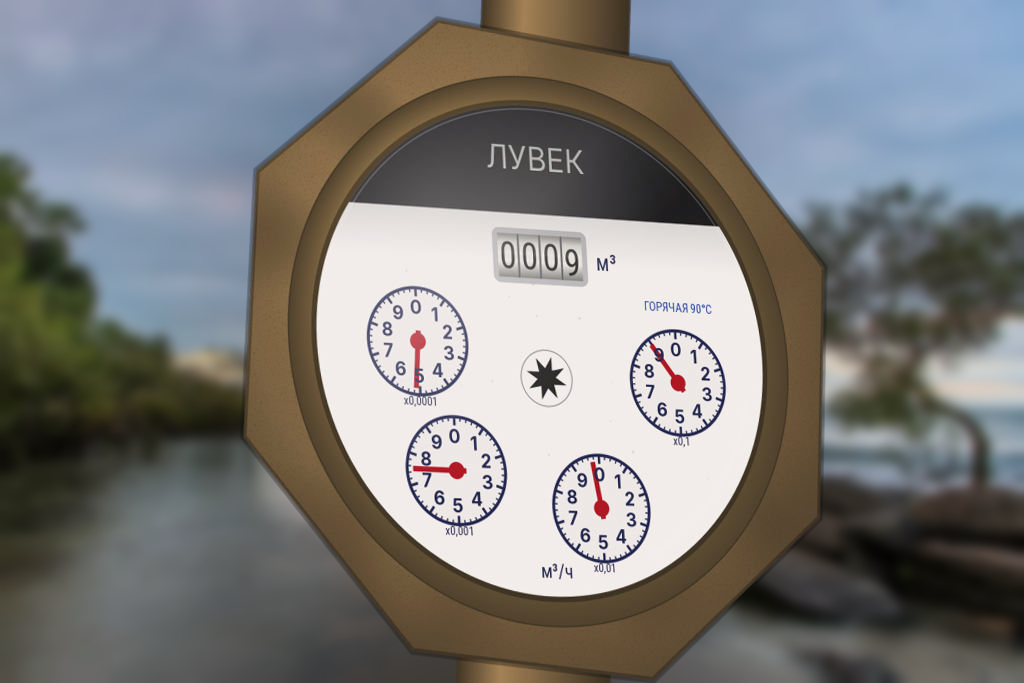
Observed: m³ 8.8975
